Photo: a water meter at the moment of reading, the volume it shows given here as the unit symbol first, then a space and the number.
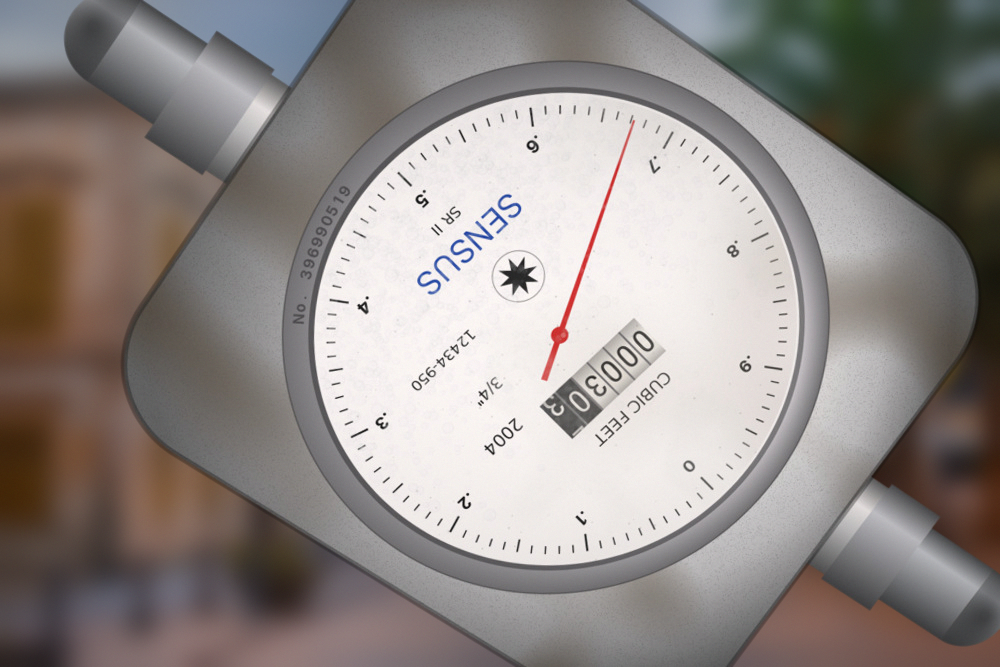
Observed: ft³ 302.67
